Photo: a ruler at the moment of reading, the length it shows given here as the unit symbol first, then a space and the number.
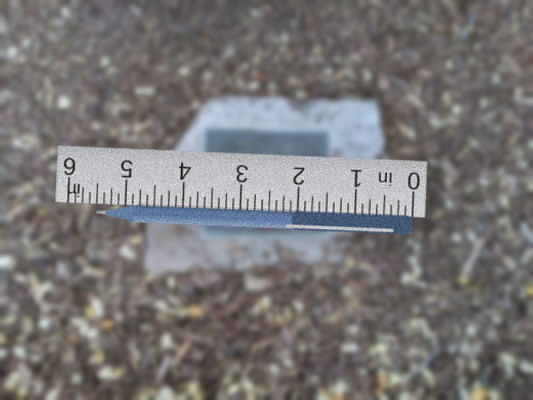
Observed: in 5.5
